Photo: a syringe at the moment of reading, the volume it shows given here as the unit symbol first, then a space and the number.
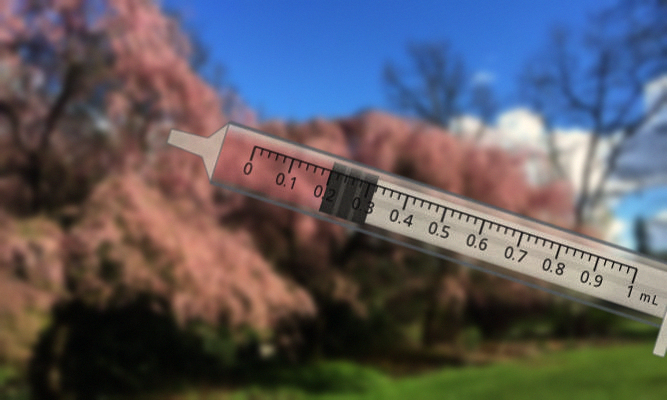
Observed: mL 0.2
